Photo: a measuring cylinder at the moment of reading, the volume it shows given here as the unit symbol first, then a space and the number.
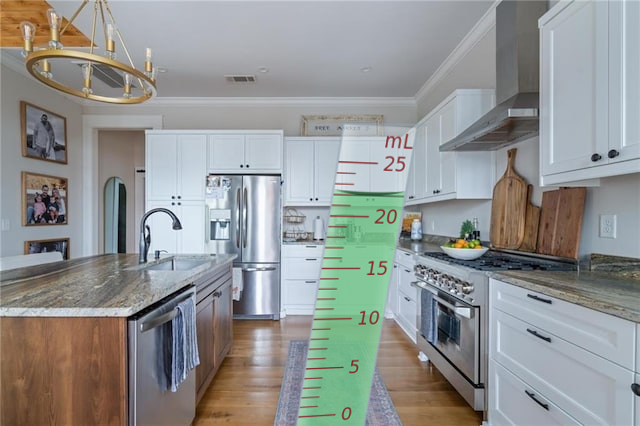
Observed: mL 22
